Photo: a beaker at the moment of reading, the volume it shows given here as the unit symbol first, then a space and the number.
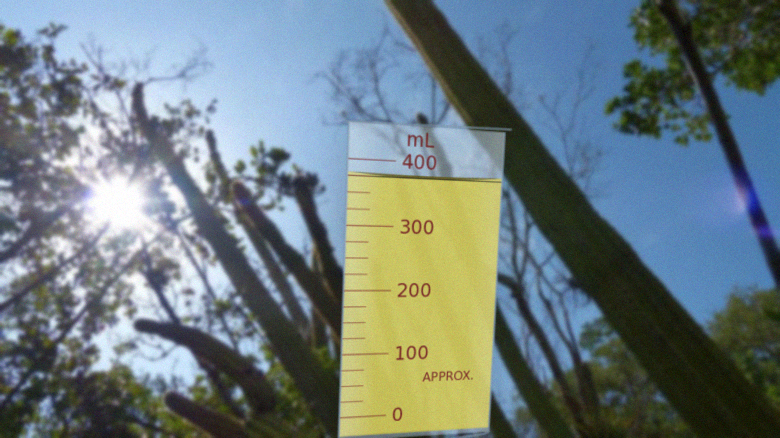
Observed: mL 375
